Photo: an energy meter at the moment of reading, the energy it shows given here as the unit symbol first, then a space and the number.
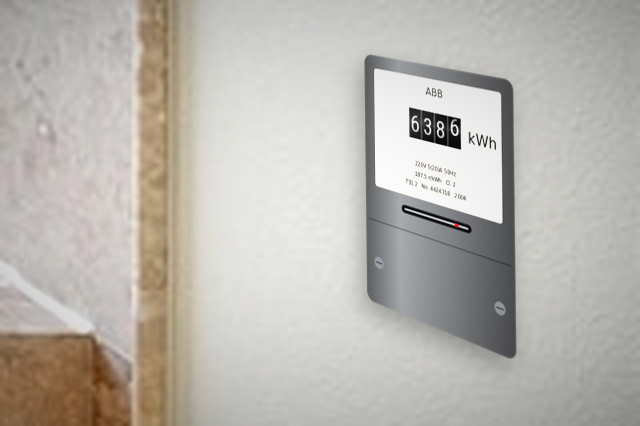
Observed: kWh 6386
